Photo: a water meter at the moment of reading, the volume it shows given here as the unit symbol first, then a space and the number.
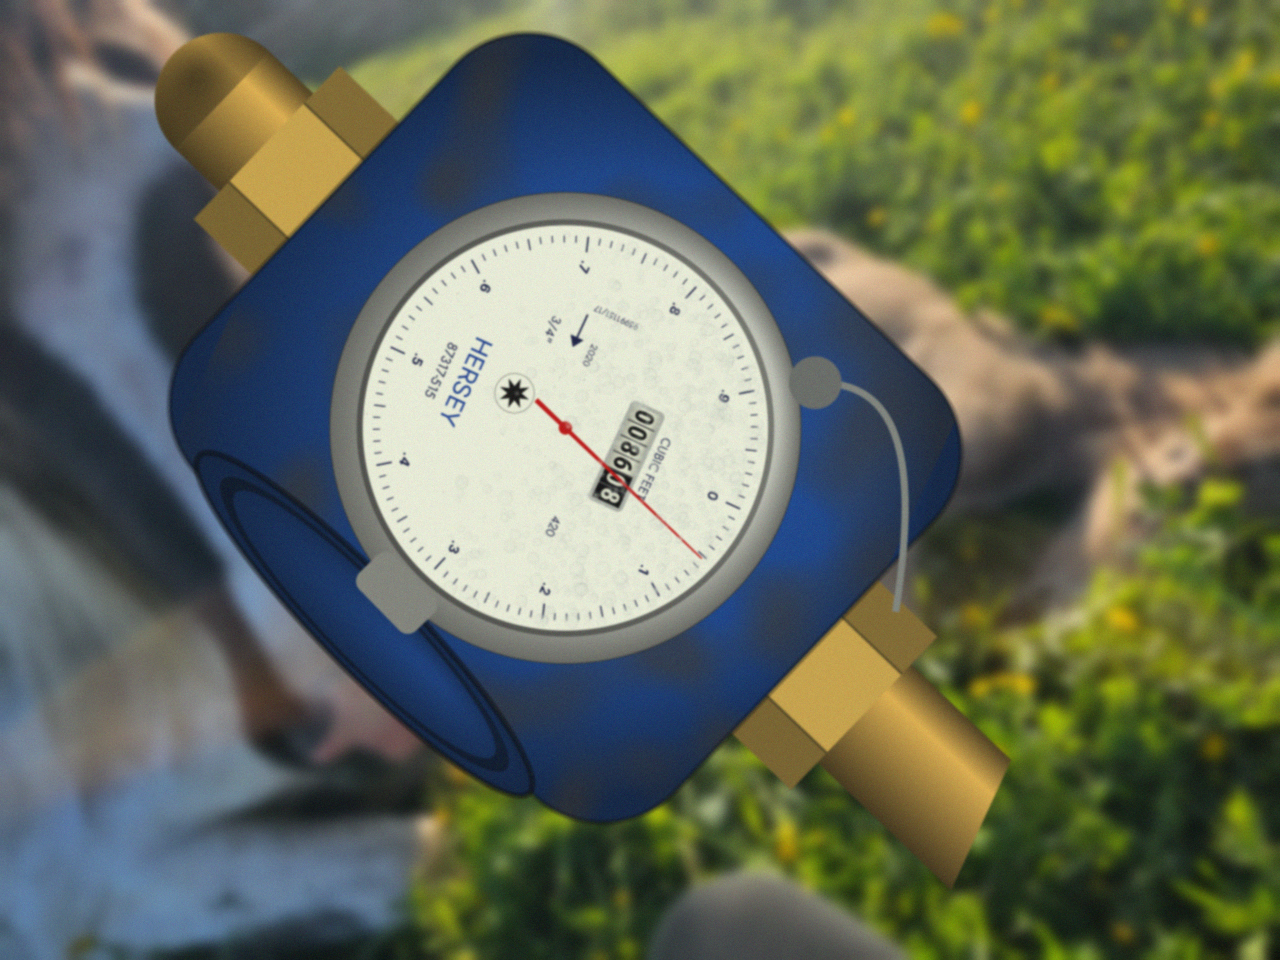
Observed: ft³ 8608.05
